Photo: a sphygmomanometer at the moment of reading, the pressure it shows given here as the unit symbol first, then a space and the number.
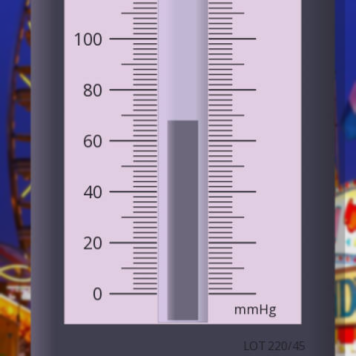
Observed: mmHg 68
